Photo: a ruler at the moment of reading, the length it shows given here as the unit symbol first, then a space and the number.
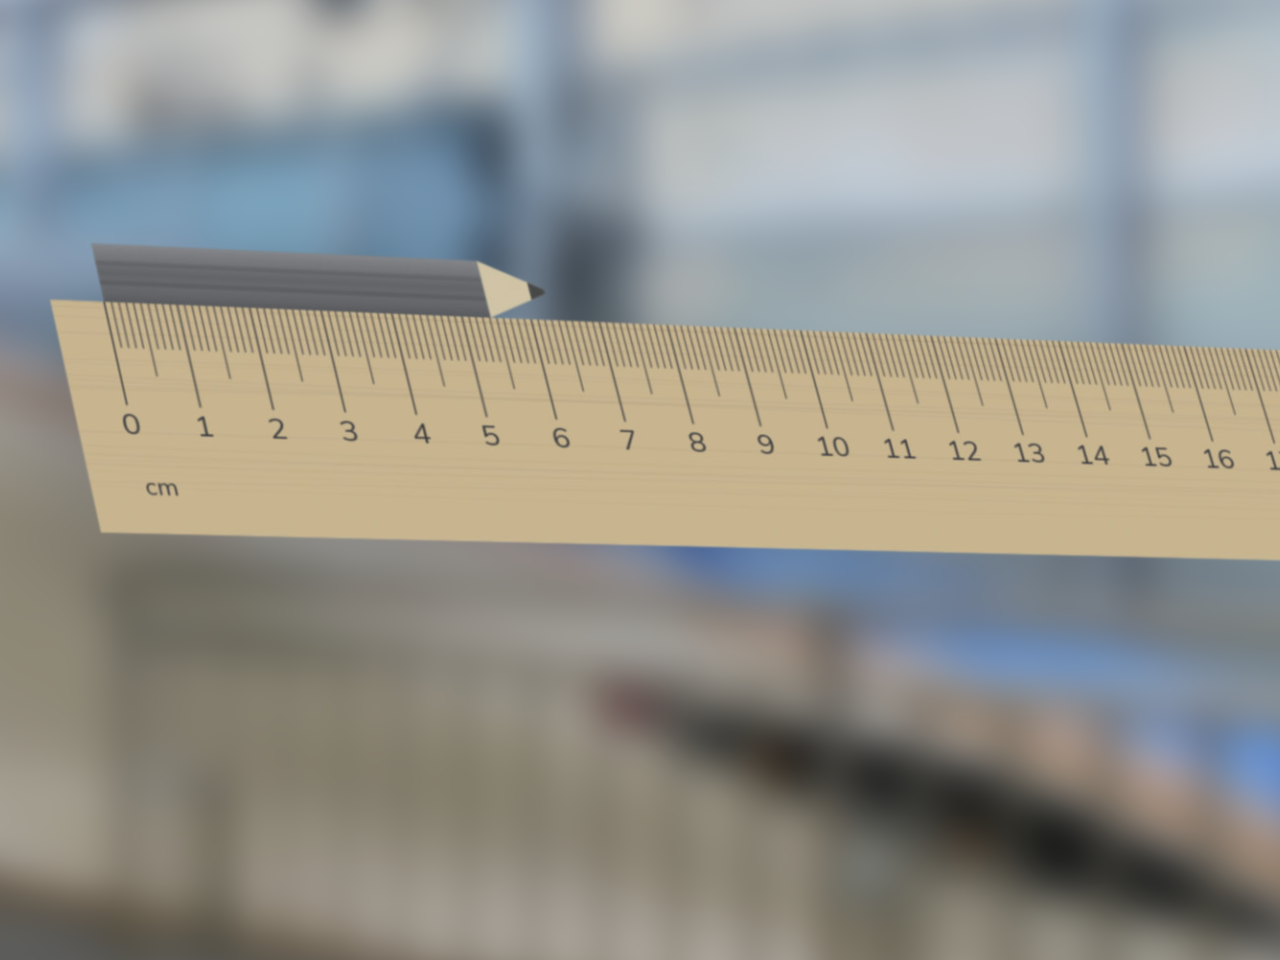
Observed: cm 6.3
